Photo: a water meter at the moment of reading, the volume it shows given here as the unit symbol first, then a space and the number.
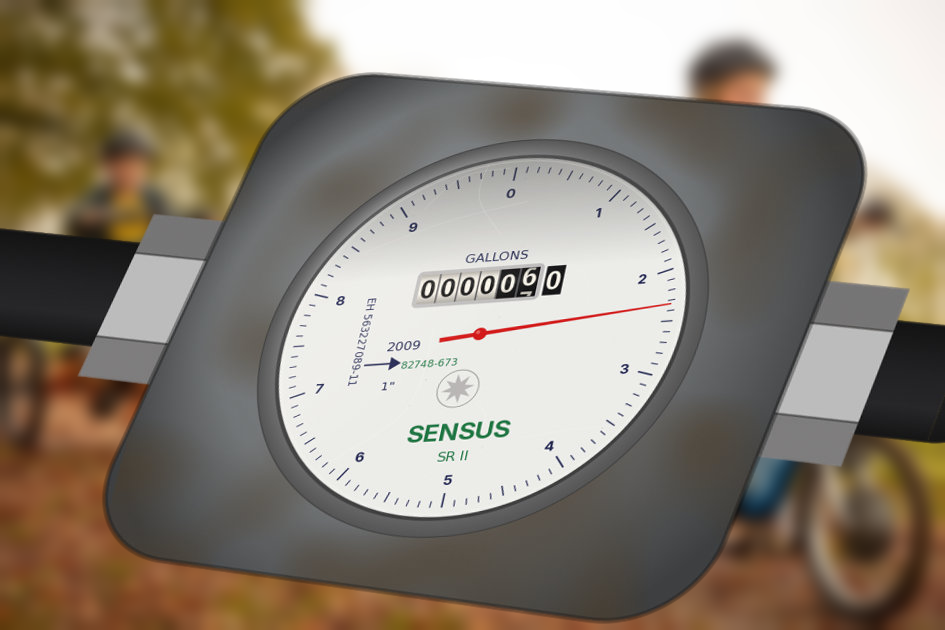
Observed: gal 62.3
